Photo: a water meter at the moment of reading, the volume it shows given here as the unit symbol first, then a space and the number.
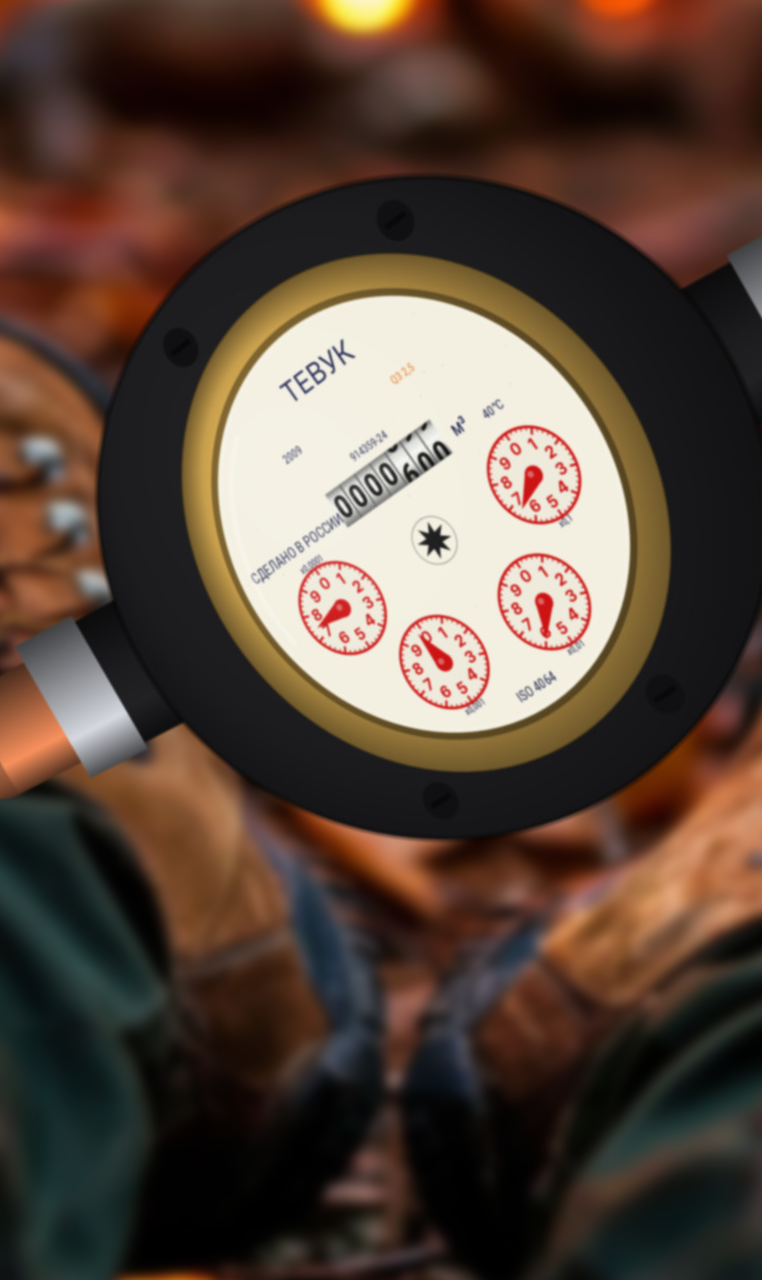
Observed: m³ 599.6597
